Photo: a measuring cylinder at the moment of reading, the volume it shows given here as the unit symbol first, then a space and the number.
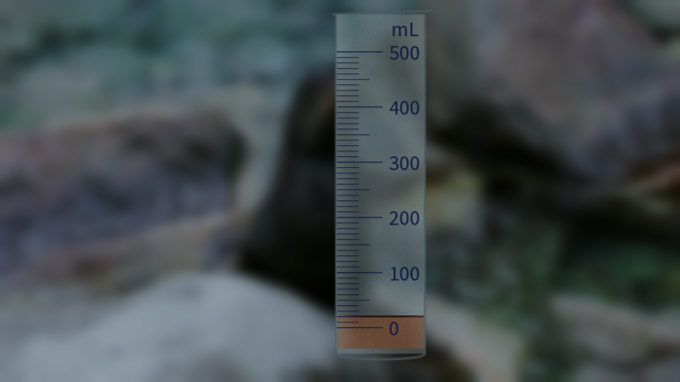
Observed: mL 20
